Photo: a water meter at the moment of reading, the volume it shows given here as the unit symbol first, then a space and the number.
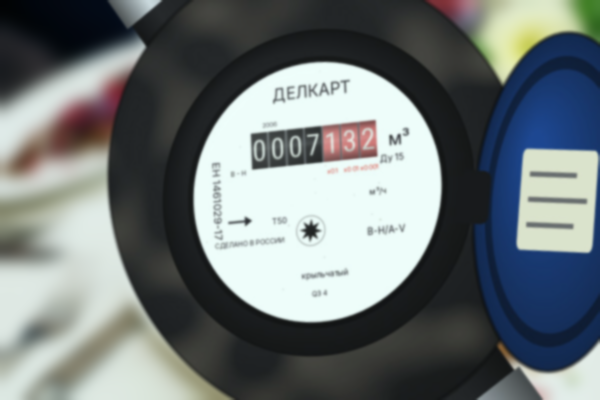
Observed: m³ 7.132
